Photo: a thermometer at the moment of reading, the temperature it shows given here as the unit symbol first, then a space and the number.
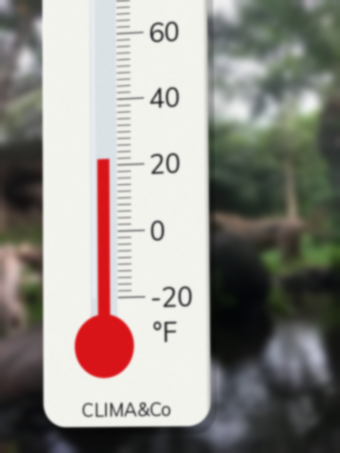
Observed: °F 22
